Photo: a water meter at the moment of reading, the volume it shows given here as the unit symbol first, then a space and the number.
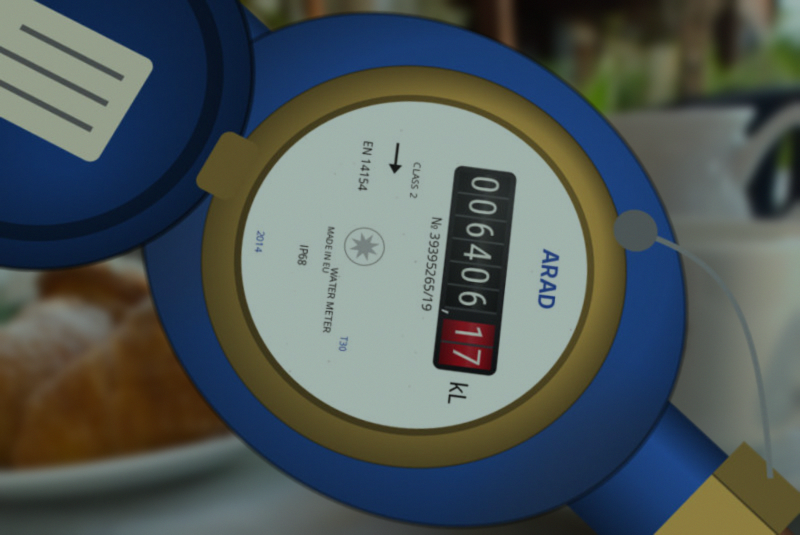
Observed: kL 6406.17
